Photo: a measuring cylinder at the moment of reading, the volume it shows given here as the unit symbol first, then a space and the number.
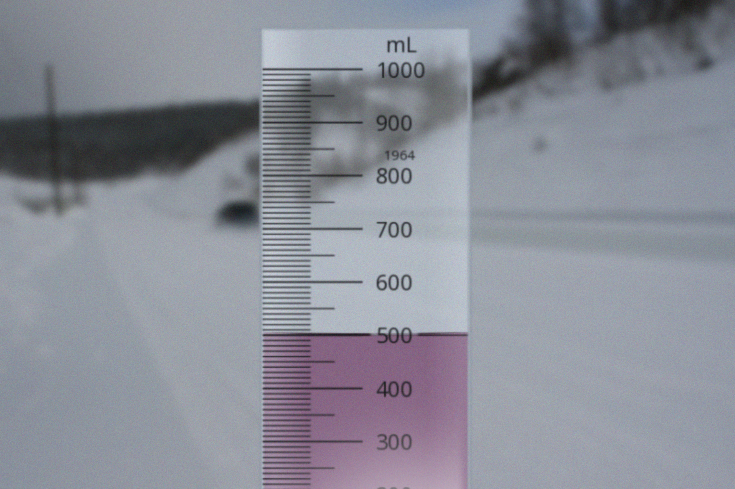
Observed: mL 500
